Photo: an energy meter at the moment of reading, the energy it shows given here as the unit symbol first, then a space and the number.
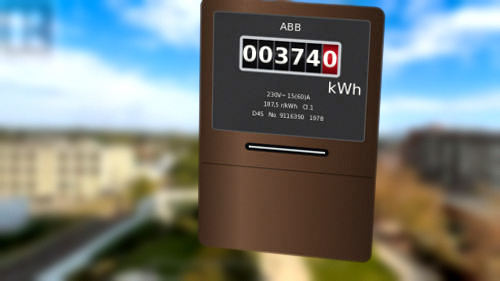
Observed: kWh 374.0
